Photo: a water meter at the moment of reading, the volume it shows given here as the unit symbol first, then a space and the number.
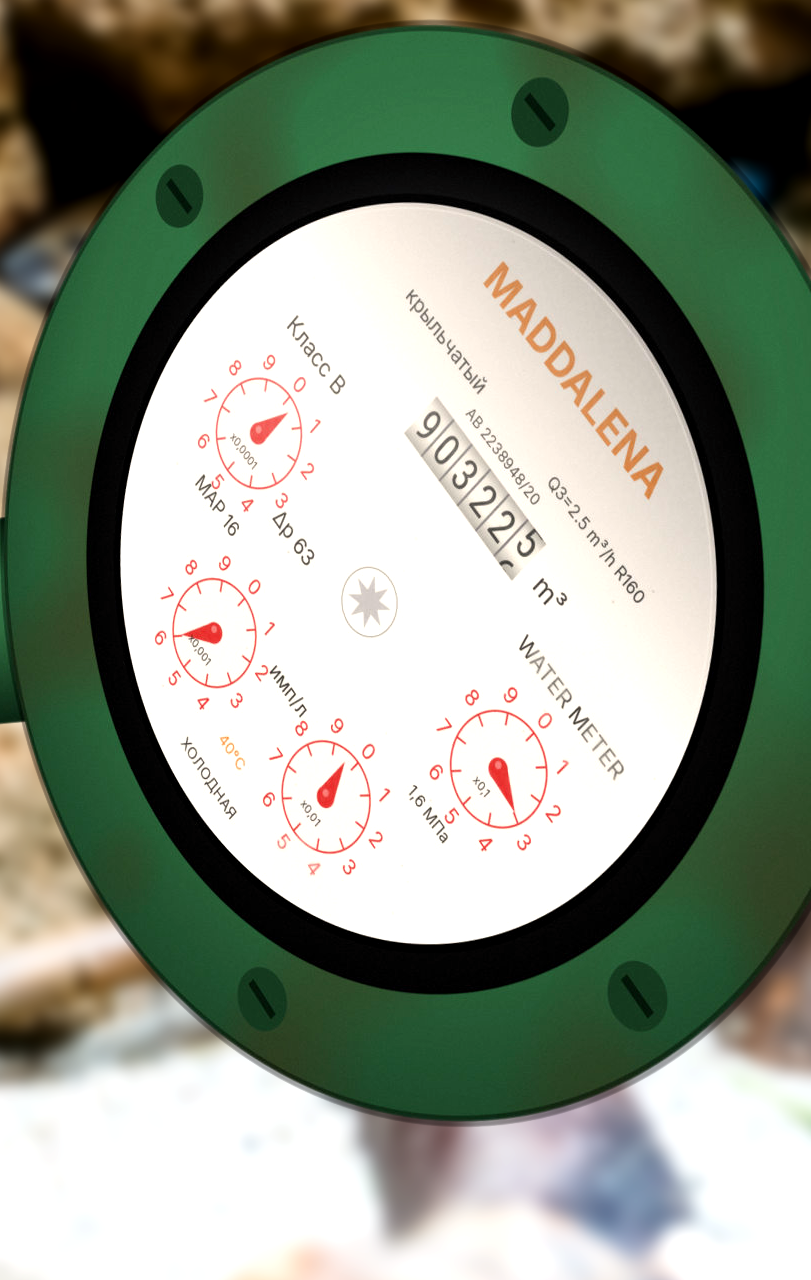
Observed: m³ 903225.2960
